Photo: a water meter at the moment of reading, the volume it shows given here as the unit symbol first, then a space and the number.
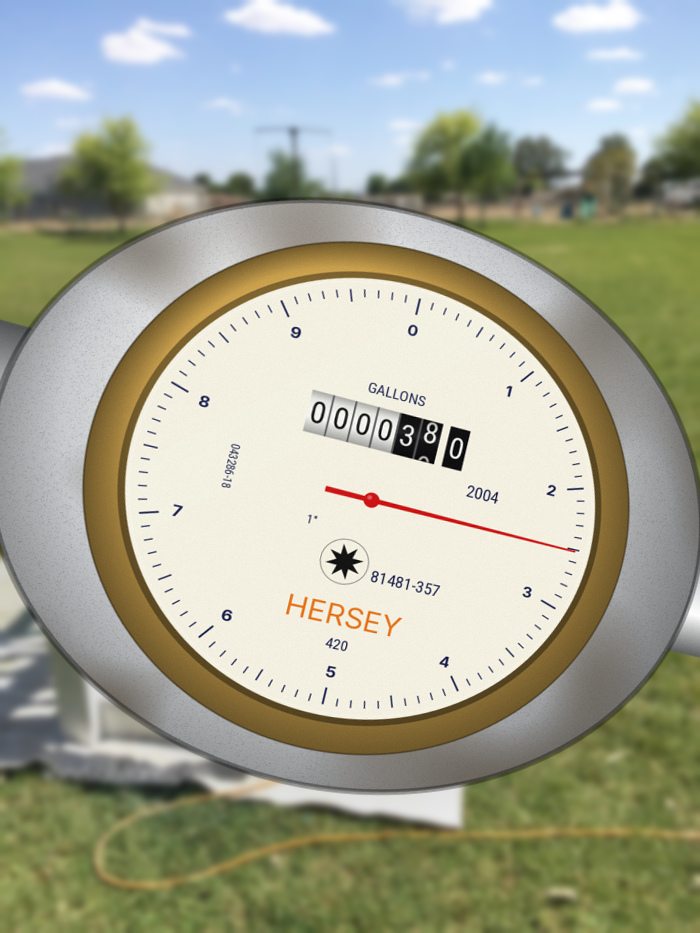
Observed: gal 382.5
